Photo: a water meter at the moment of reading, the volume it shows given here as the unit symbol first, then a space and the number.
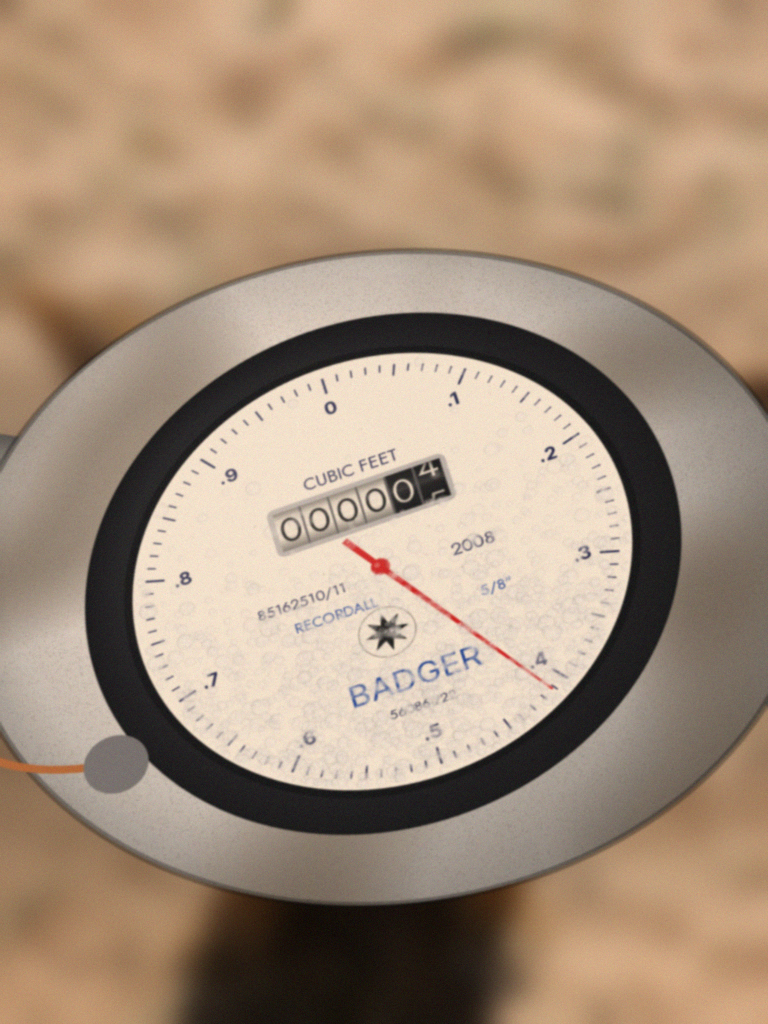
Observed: ft³ 4.41
